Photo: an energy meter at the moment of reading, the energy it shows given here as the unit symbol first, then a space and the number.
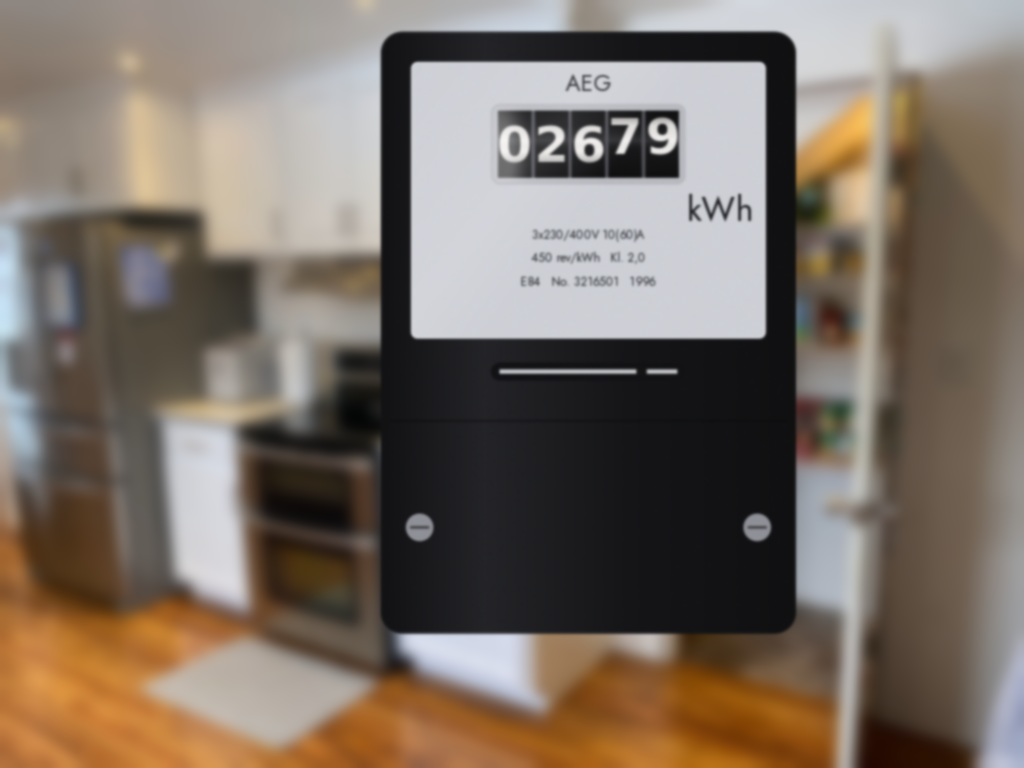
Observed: kWh 2679
